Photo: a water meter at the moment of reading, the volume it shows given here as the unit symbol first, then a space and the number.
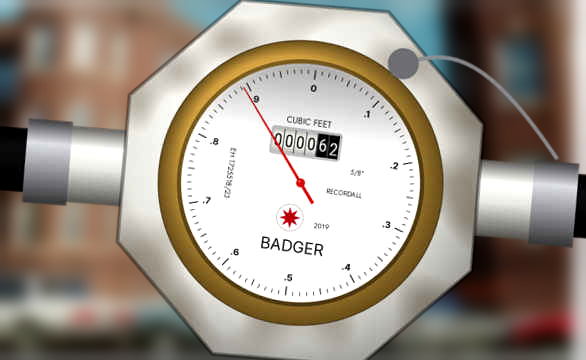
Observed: ft³ 61.89
